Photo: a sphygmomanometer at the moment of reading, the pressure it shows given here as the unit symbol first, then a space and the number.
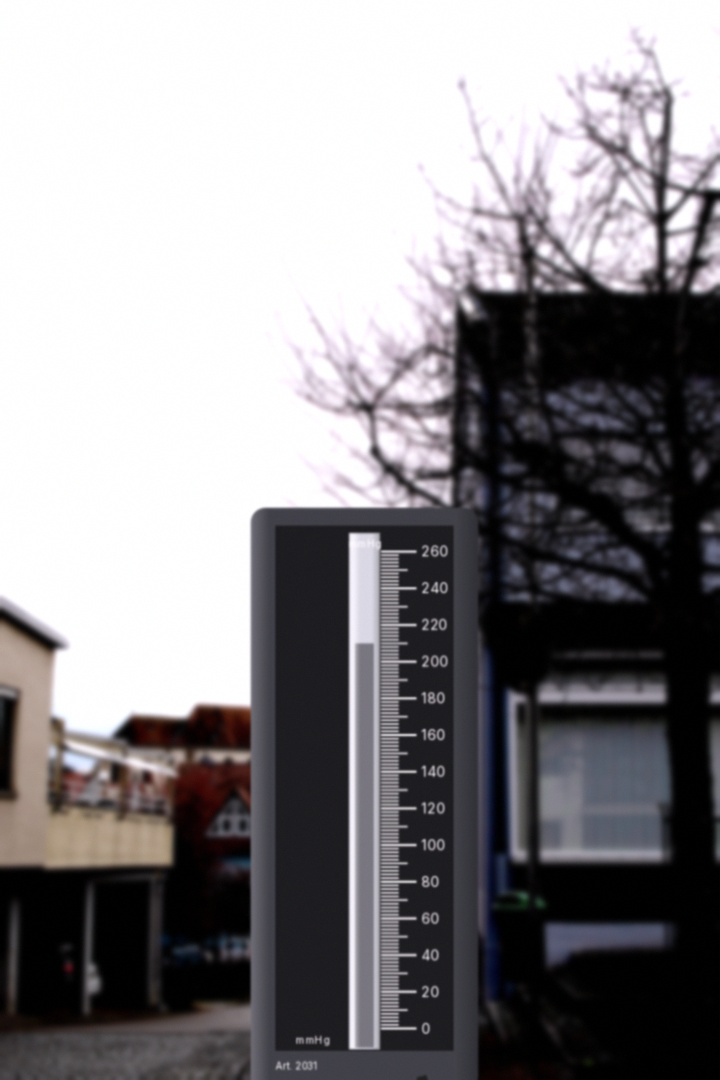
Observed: mmHg 210
